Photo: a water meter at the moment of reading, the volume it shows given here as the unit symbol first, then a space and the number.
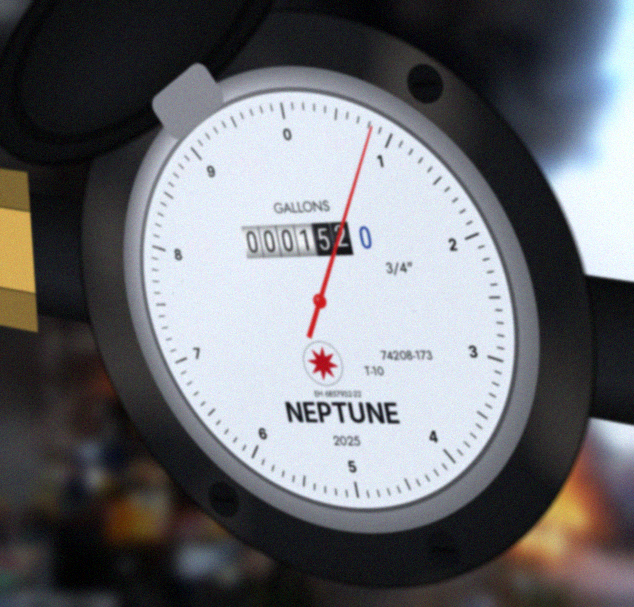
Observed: gal 1520.8
